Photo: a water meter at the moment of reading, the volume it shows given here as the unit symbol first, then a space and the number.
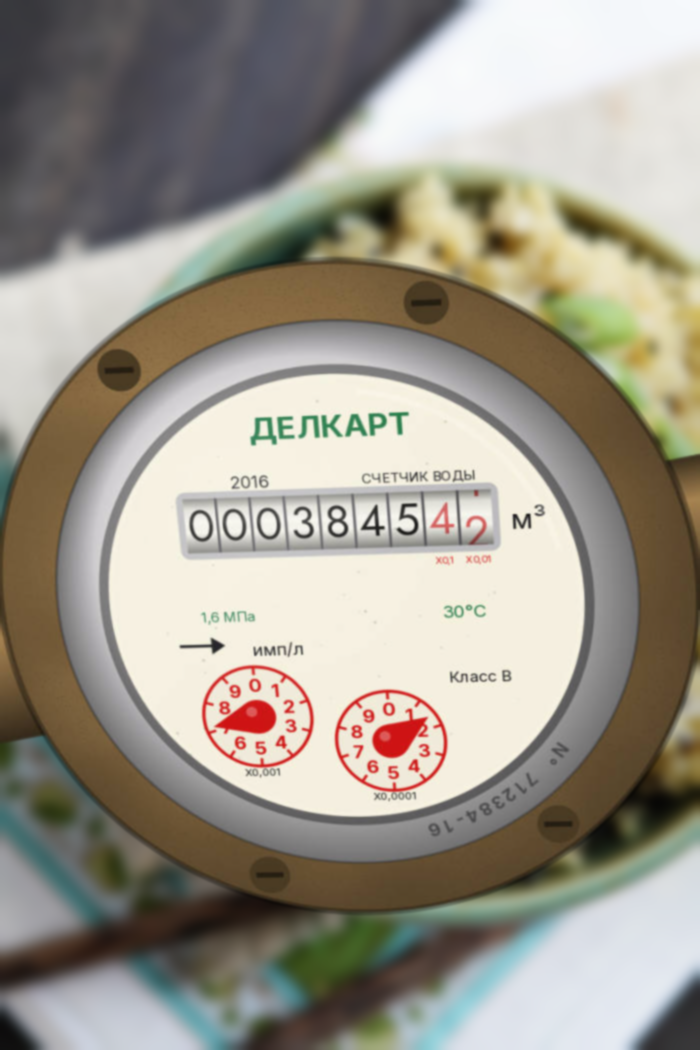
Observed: m³ 3845.4171
